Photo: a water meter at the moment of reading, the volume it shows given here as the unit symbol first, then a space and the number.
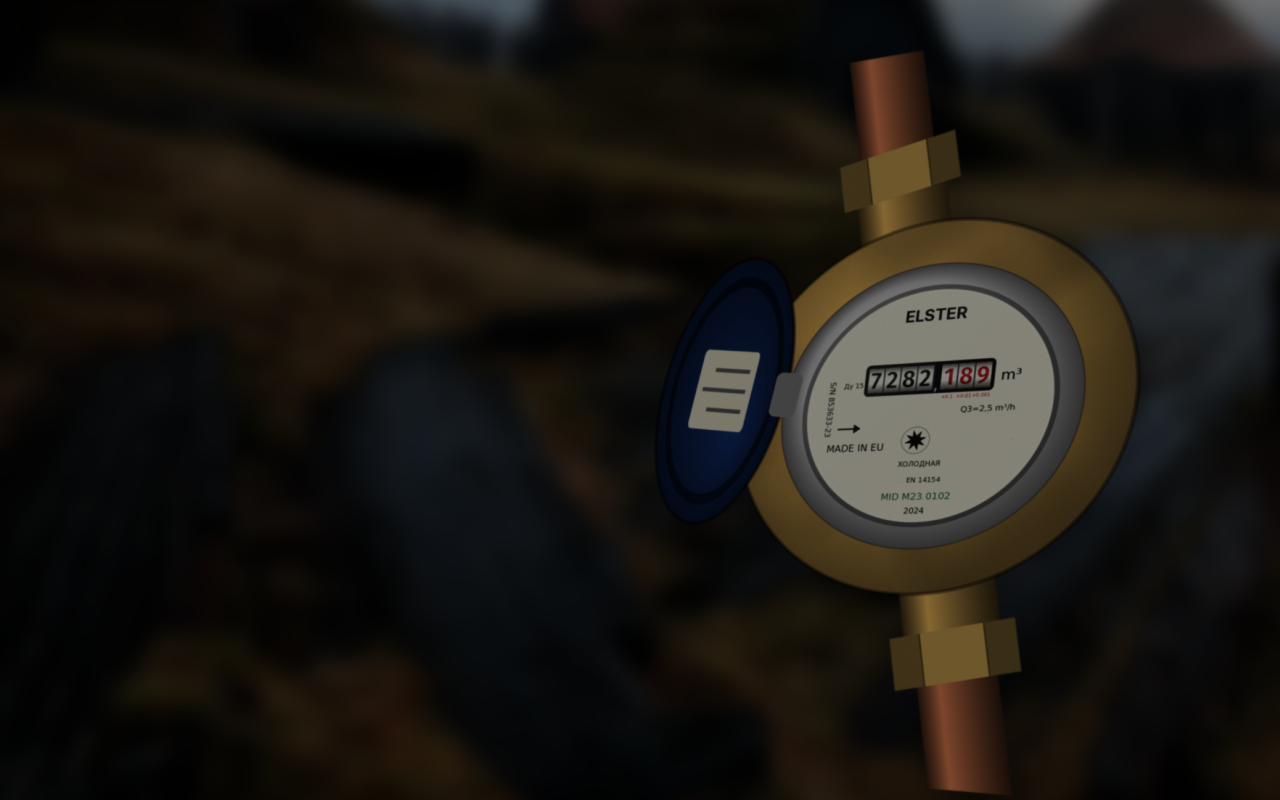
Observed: m³ 7282.189
